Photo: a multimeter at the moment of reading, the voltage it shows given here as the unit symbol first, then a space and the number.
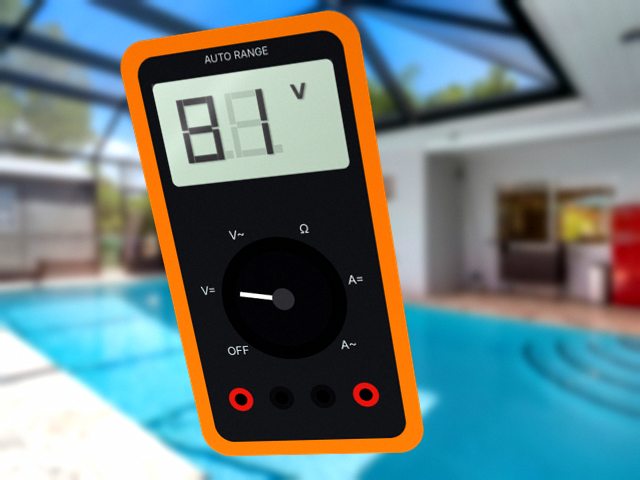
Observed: V 81
